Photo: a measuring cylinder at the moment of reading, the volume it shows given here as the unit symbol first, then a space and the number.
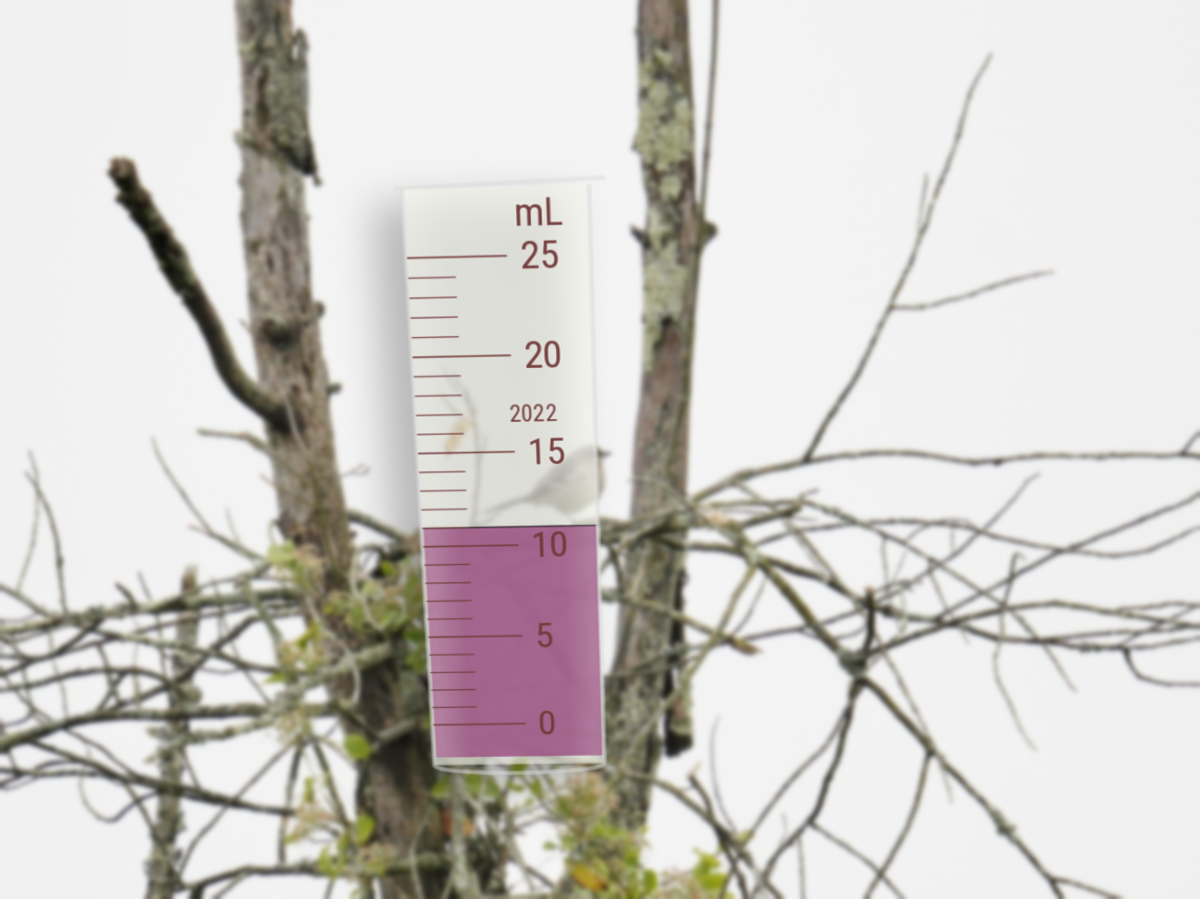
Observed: mL 11
